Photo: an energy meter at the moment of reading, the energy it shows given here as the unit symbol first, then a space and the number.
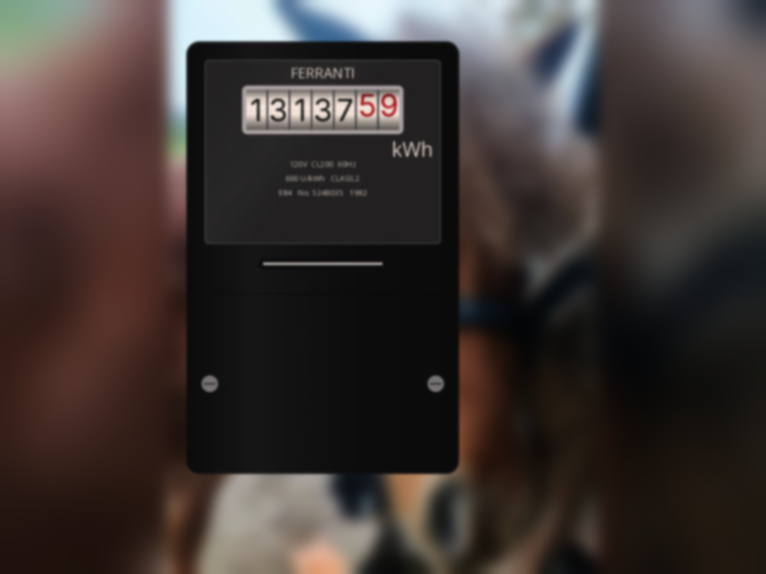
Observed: kWh 13137.59
